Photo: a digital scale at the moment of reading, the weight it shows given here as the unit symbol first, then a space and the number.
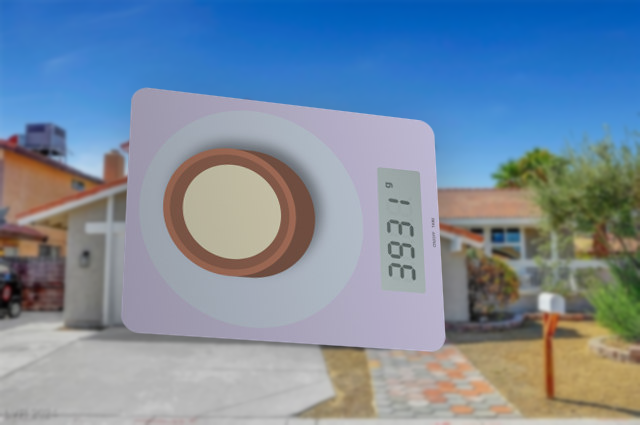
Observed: g 3931
